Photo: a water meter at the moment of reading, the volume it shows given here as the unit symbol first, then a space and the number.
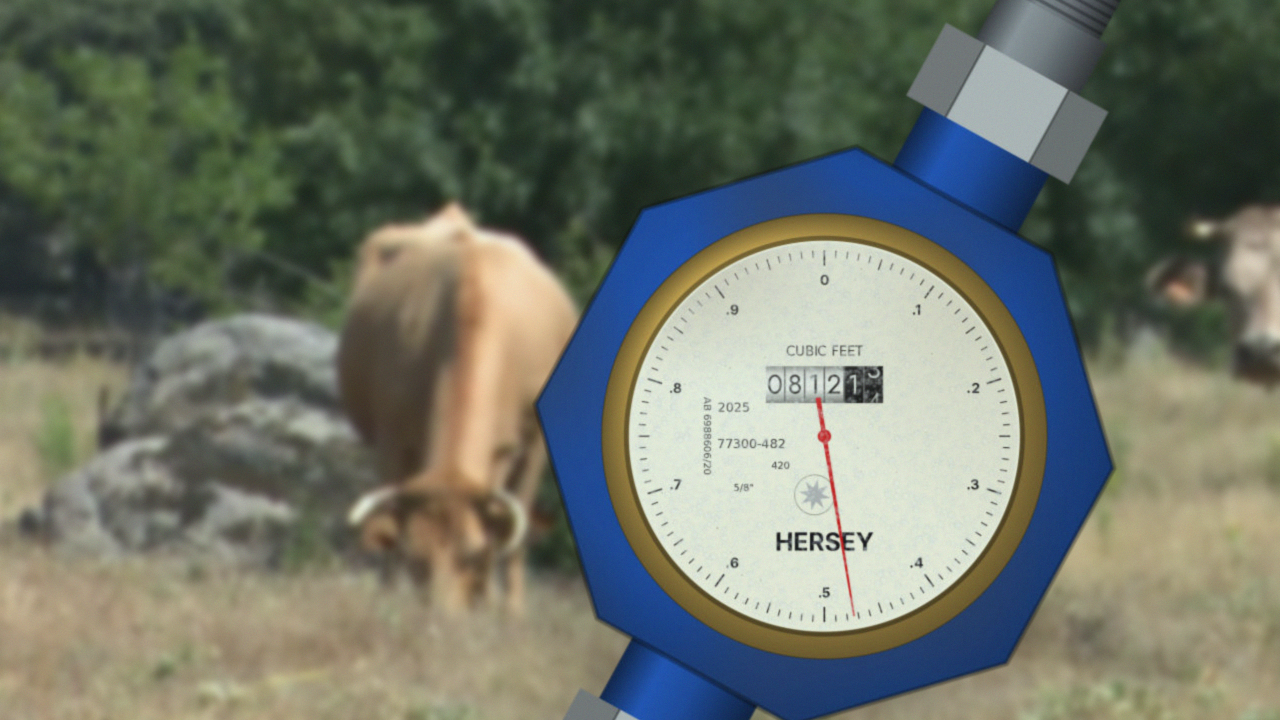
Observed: ft³ 81213.47
